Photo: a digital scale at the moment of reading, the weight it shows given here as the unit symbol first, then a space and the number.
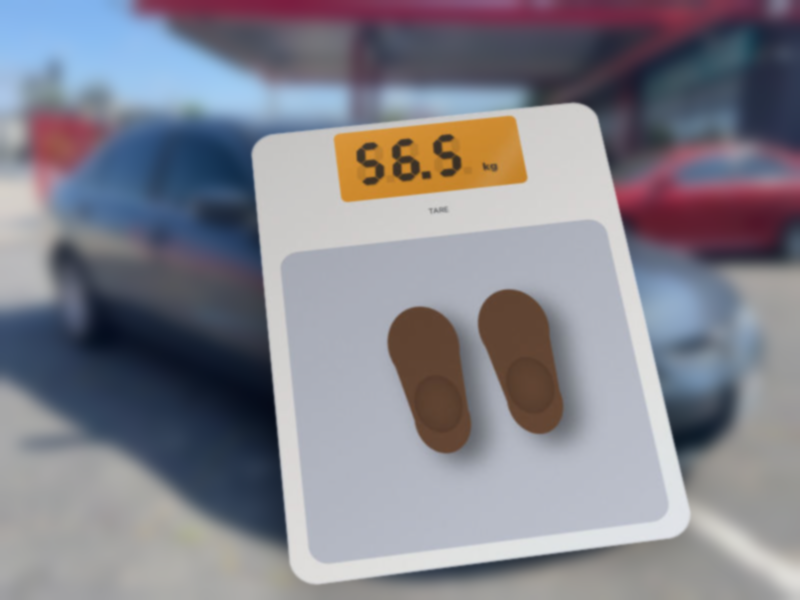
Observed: kg 56.5
